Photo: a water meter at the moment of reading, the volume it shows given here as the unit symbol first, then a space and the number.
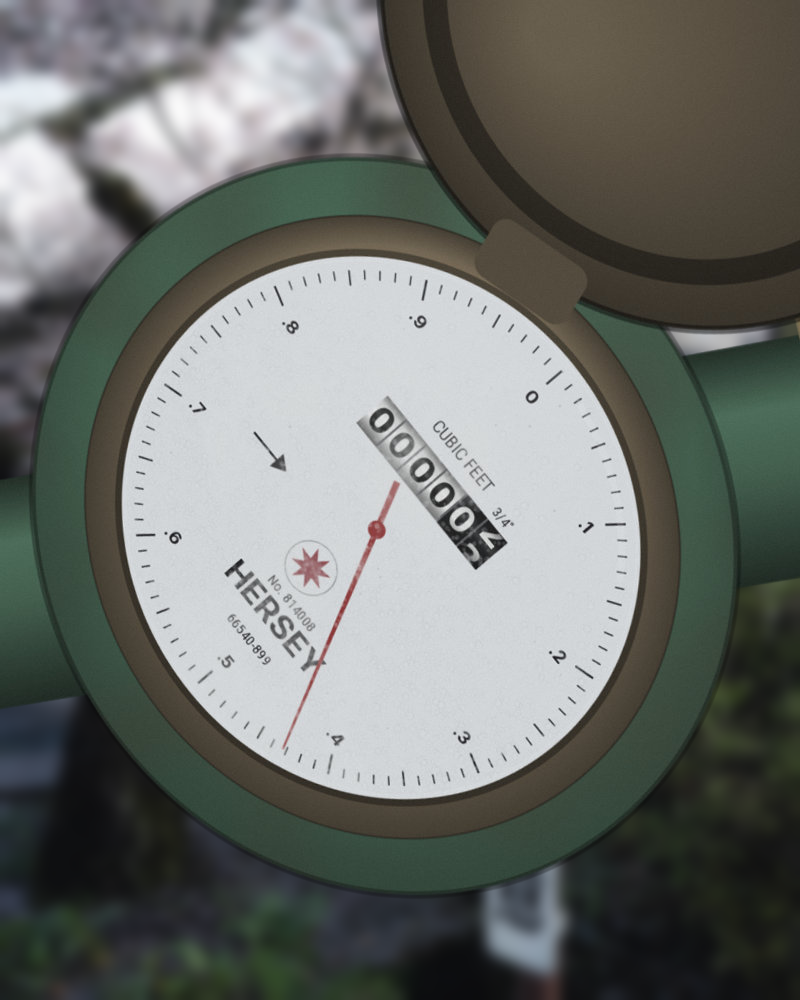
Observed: ft³ 2.43
